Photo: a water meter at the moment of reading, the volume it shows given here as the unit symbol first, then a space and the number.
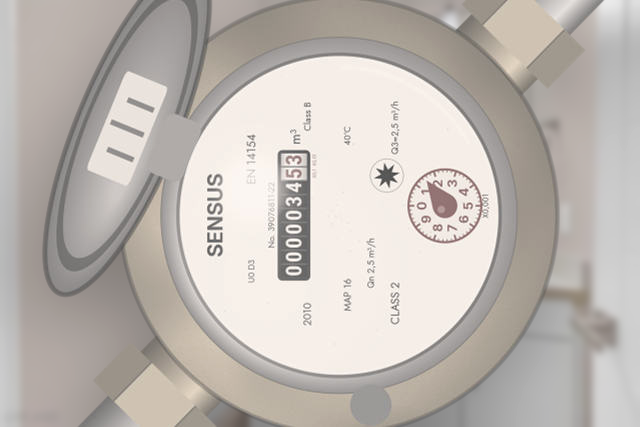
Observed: m³ 34.531
